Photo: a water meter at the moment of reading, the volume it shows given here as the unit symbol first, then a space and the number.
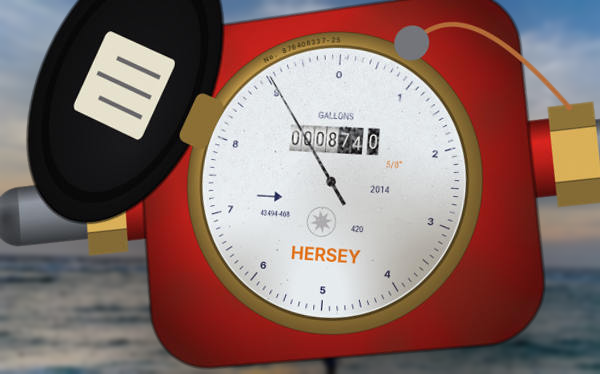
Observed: gal 8739.0
